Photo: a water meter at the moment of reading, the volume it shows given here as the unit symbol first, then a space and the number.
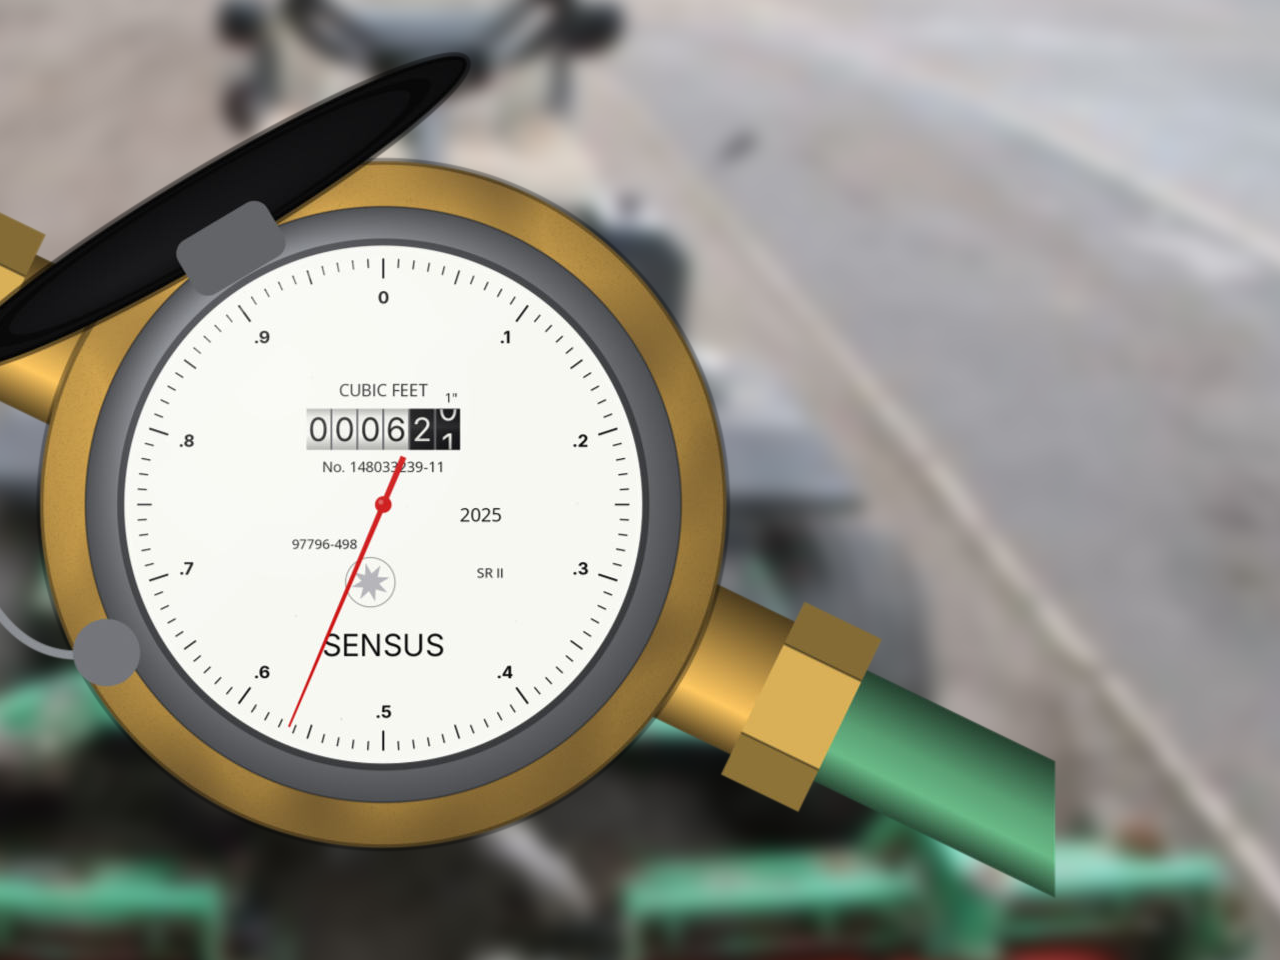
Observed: ft³ 620.56
